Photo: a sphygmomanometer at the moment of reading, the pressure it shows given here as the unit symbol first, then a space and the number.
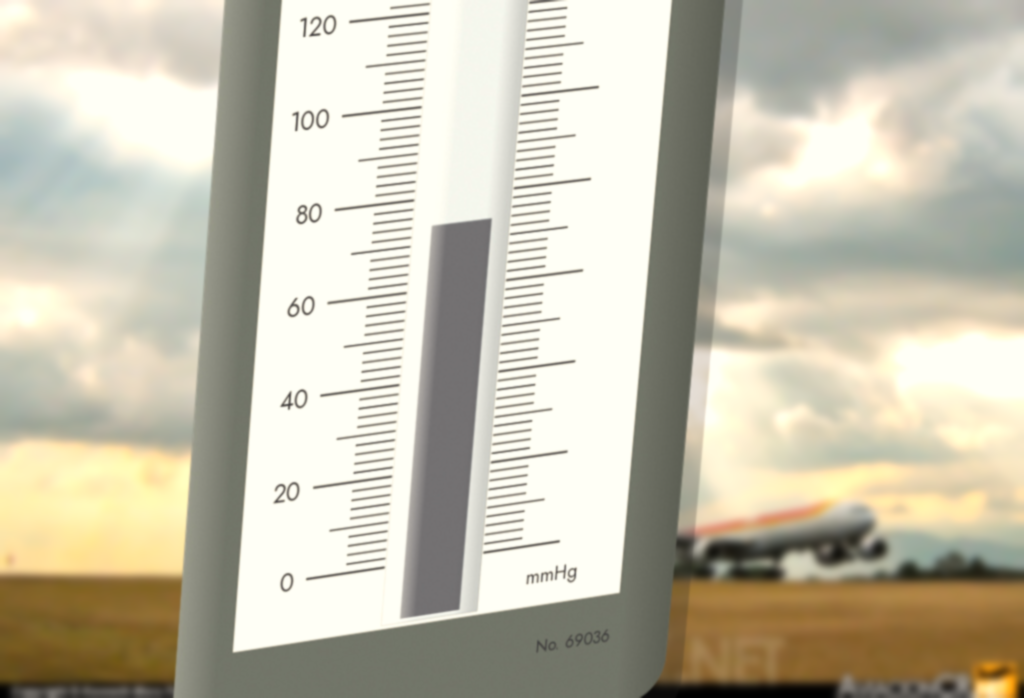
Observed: mmHg 74
